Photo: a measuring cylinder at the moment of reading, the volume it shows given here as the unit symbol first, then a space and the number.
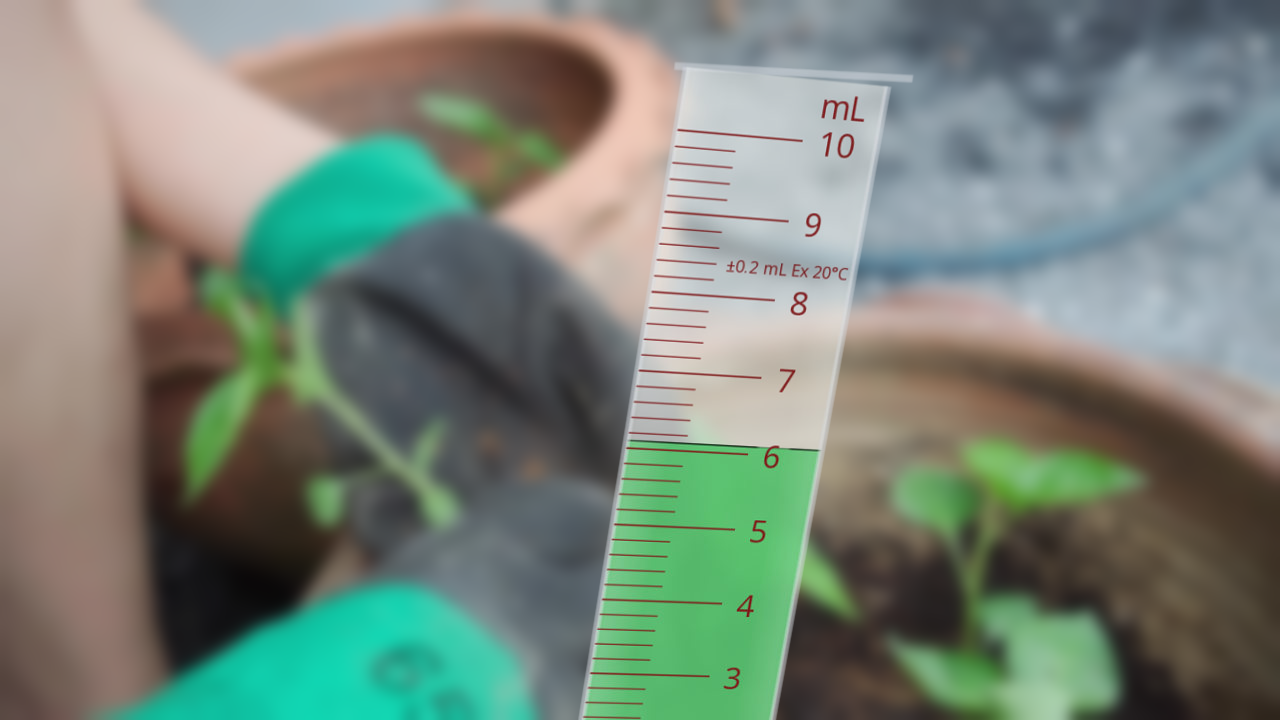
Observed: mL 6.1
